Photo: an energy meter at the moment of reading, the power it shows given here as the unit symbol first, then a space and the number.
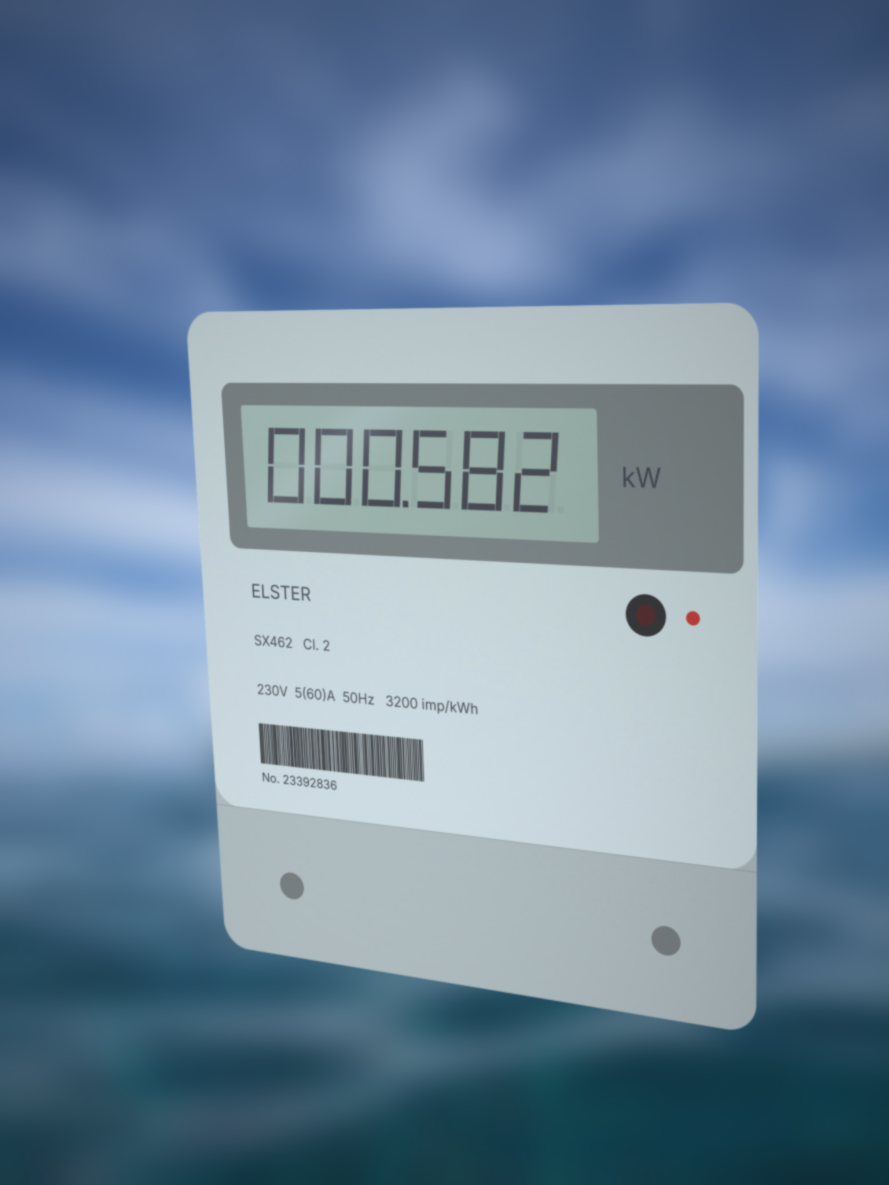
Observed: kW 0.582
